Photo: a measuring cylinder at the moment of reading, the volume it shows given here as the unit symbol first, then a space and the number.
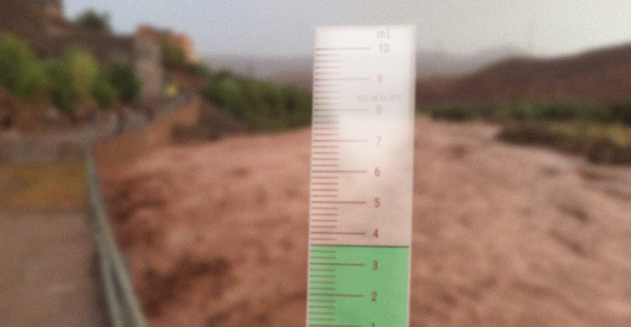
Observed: mL 3.6
